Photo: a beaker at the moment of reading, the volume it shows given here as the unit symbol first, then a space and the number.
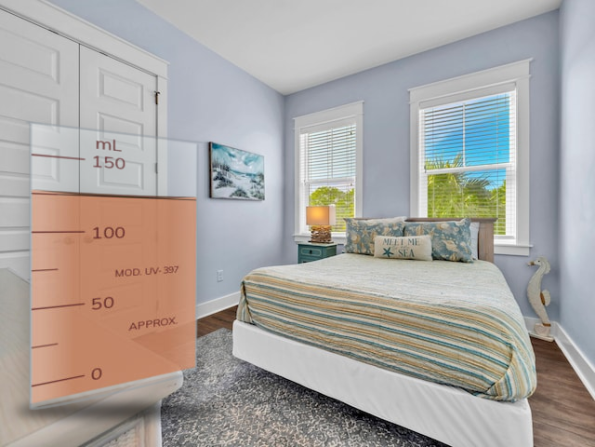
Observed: mL 125
